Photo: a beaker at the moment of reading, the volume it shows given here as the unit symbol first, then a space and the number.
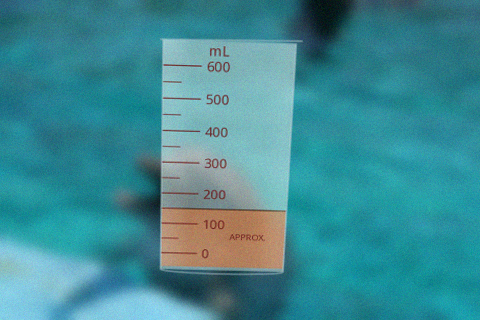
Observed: mL 150
